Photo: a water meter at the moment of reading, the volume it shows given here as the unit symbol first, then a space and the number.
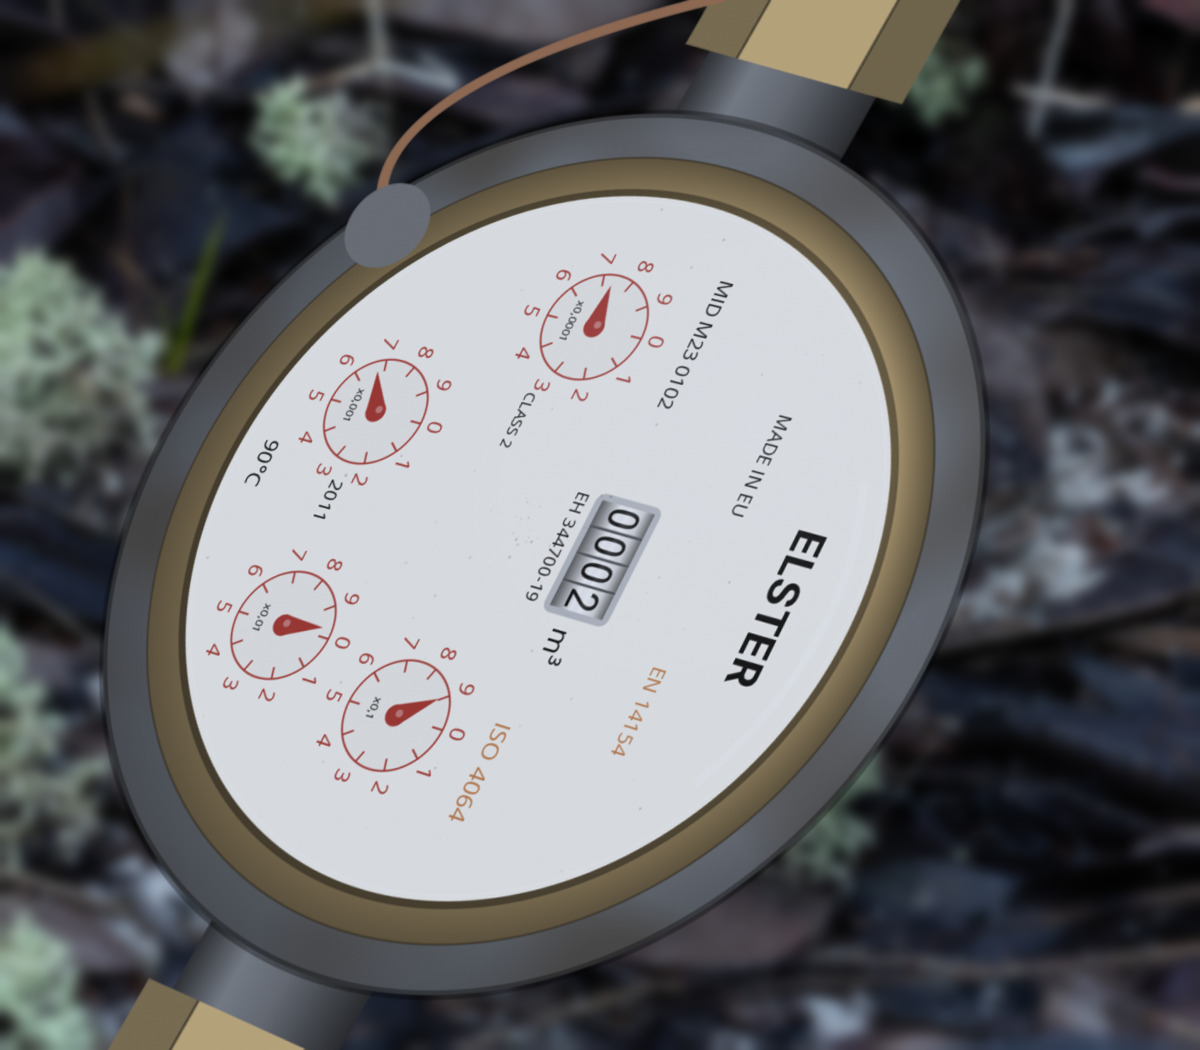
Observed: m³ 2.8967
